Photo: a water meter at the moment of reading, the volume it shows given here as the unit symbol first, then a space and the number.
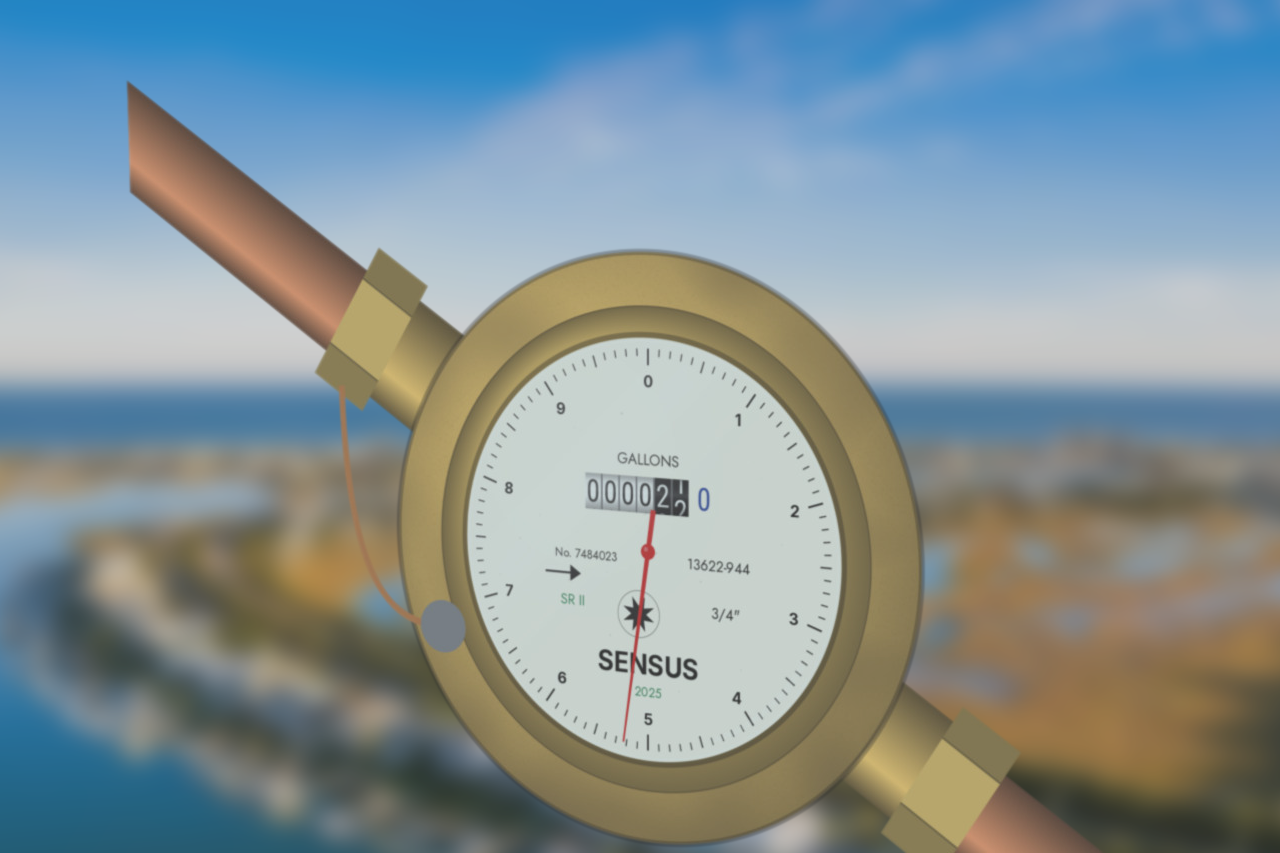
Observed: gal 215.2
